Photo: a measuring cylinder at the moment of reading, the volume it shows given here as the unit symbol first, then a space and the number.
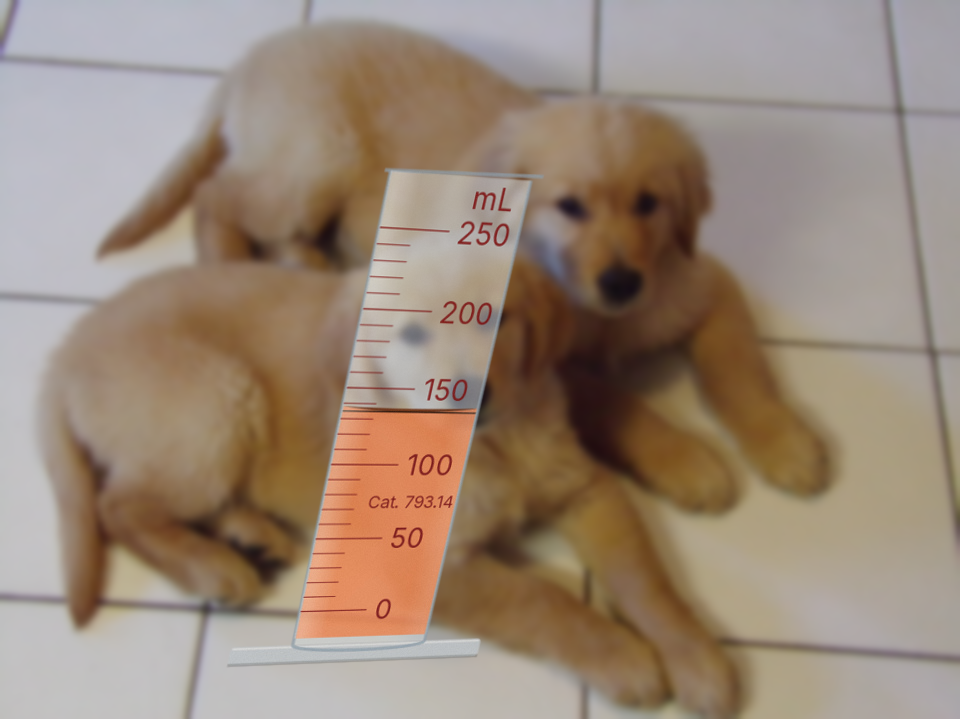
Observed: mL 135
